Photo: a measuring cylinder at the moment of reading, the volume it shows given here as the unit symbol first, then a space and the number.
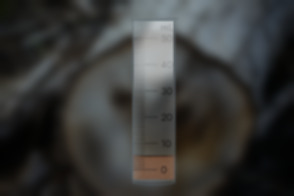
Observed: mL 5
